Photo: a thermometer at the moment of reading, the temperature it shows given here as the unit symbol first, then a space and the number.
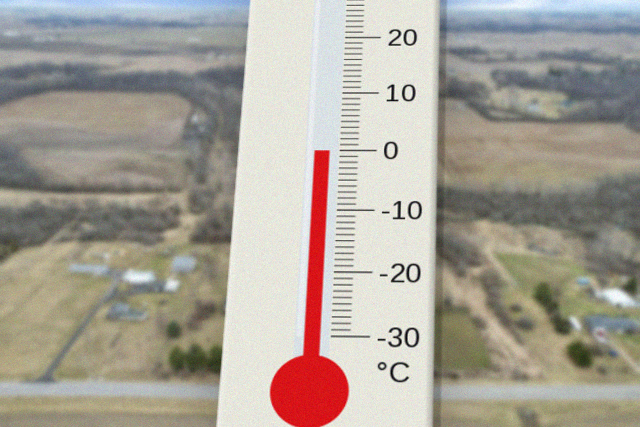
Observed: °C 0
